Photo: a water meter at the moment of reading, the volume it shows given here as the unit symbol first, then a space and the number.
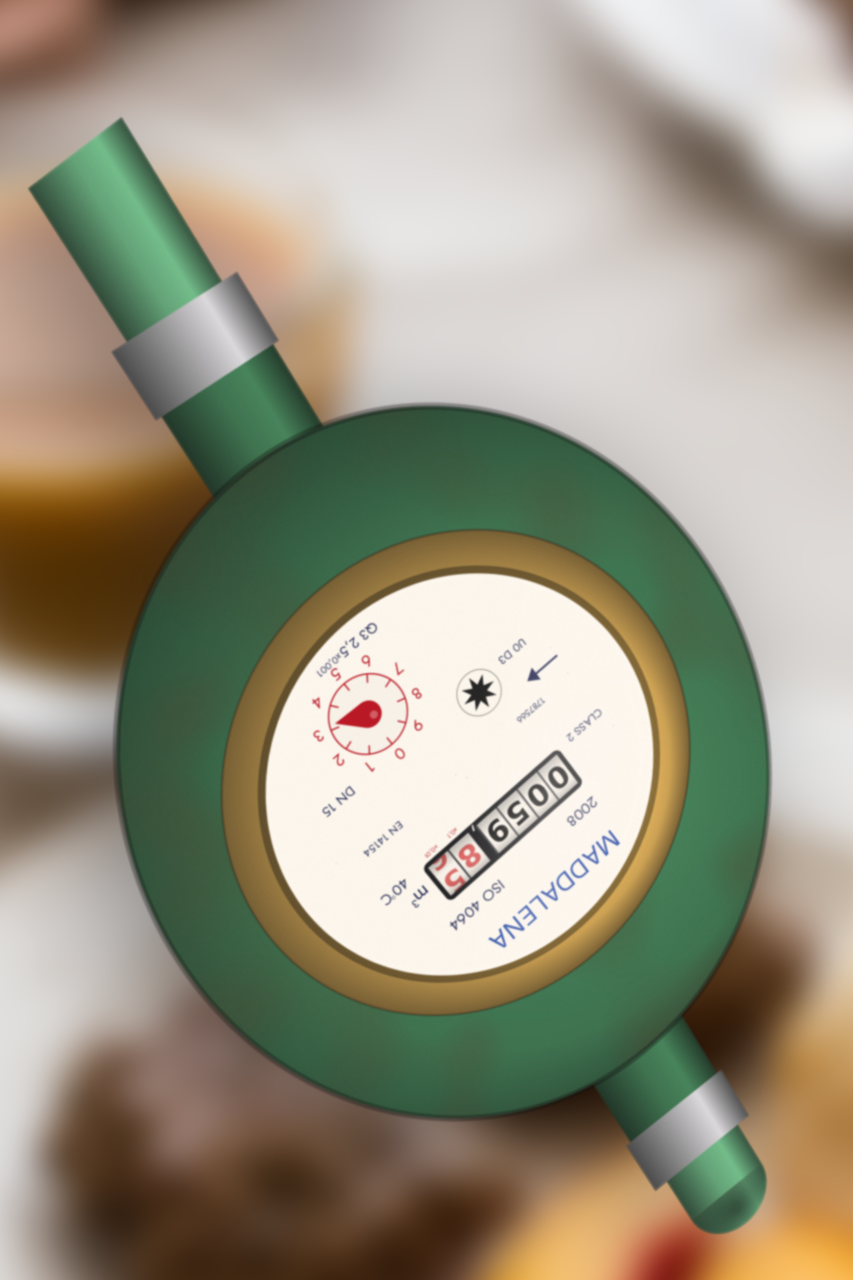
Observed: m³ 59.853
